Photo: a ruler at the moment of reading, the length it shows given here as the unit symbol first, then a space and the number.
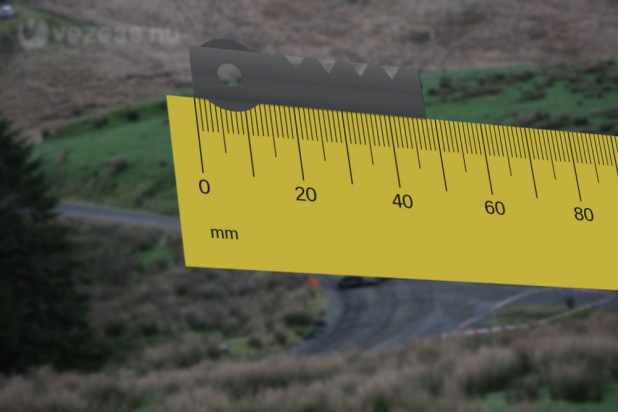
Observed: mm 48
